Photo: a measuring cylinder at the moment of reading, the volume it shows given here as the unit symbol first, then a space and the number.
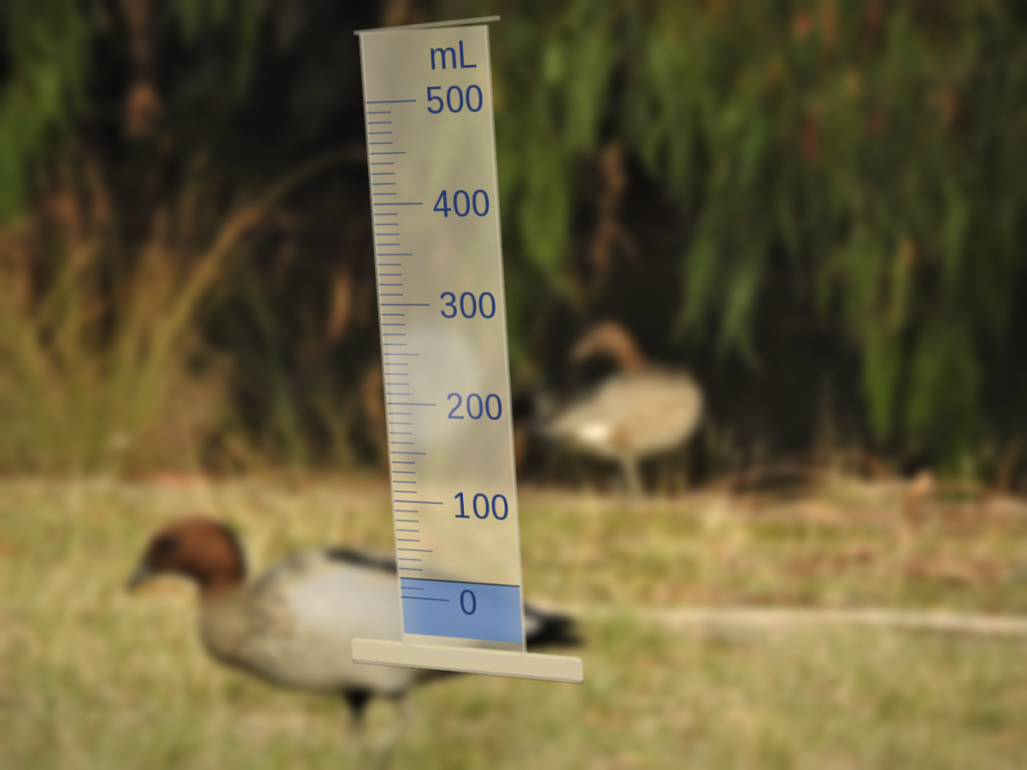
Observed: mL 20
